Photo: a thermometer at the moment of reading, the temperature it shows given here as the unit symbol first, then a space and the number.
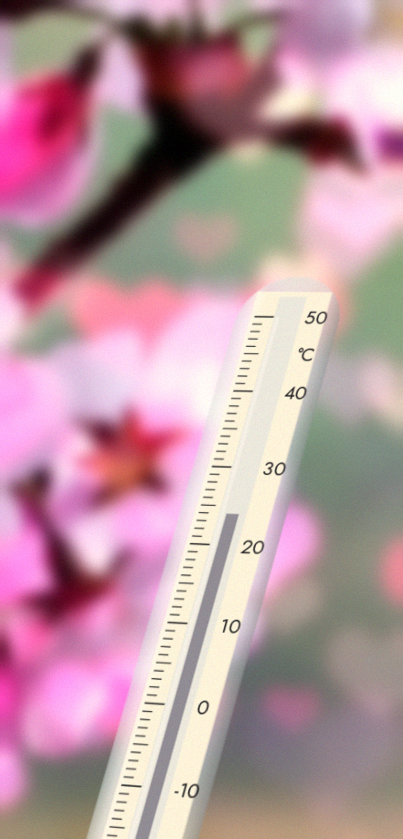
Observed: °C 24
